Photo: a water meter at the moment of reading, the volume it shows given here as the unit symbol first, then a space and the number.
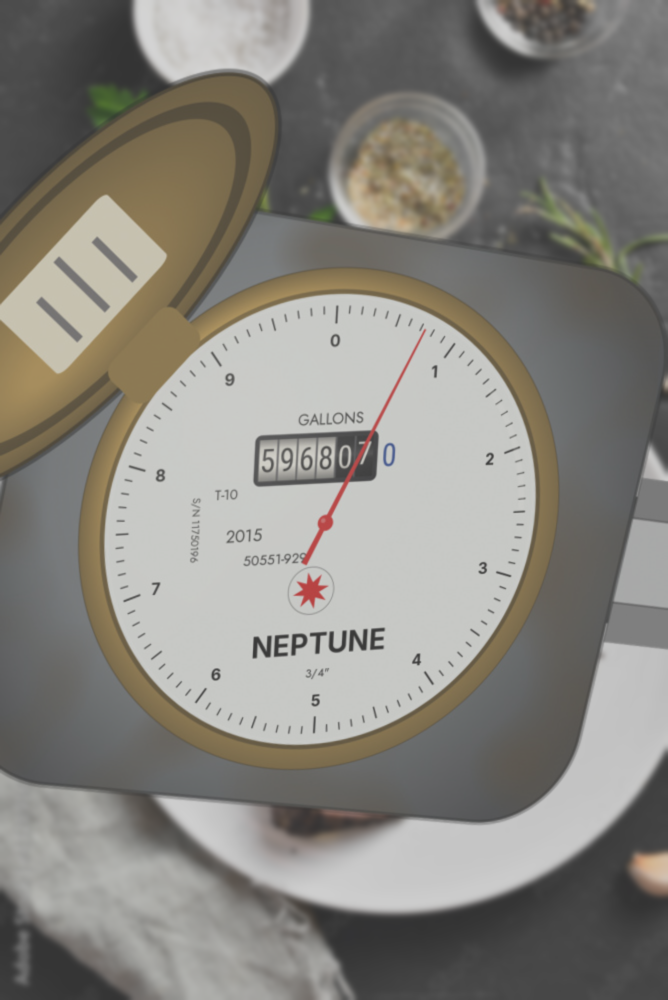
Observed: gal 5968070.7
